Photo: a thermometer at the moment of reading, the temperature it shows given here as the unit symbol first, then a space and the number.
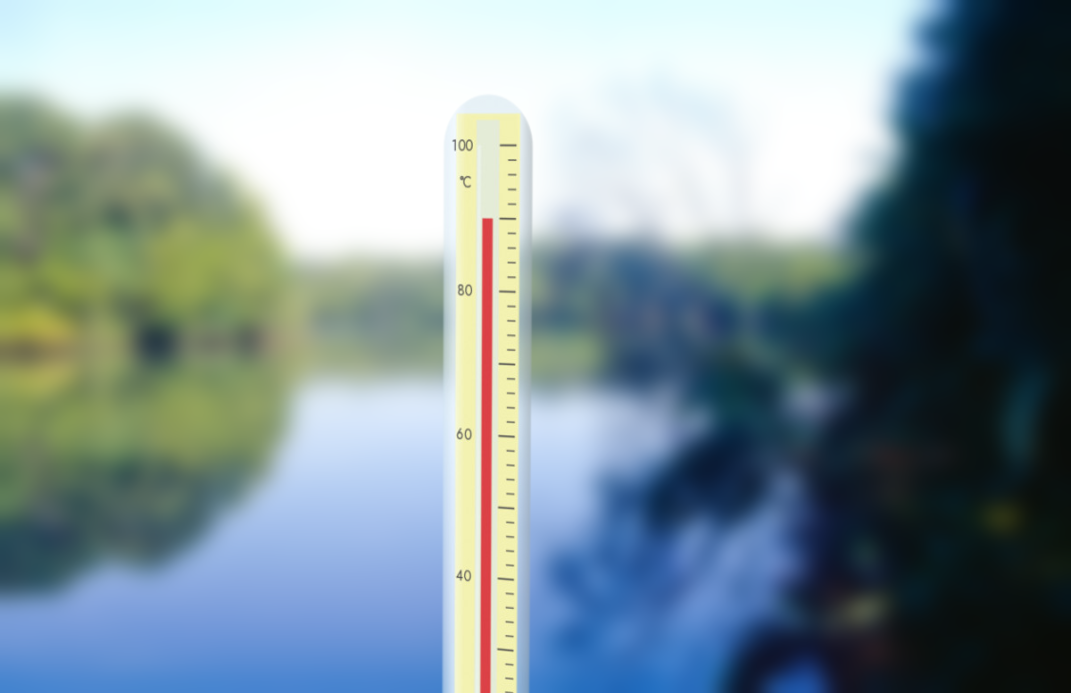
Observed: °C 90
